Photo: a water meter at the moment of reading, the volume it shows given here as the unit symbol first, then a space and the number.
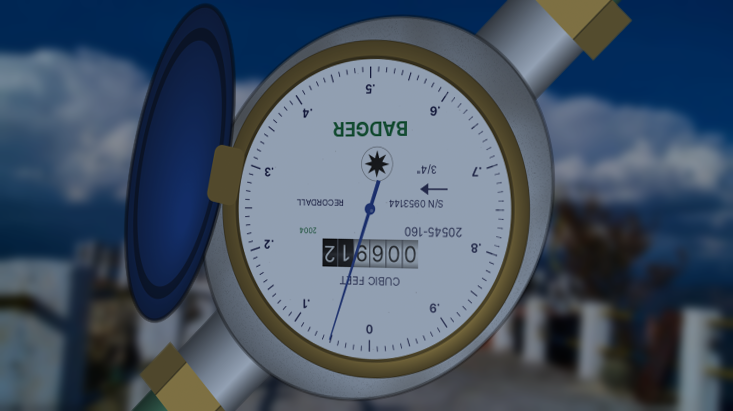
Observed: ft³ 6912.05
